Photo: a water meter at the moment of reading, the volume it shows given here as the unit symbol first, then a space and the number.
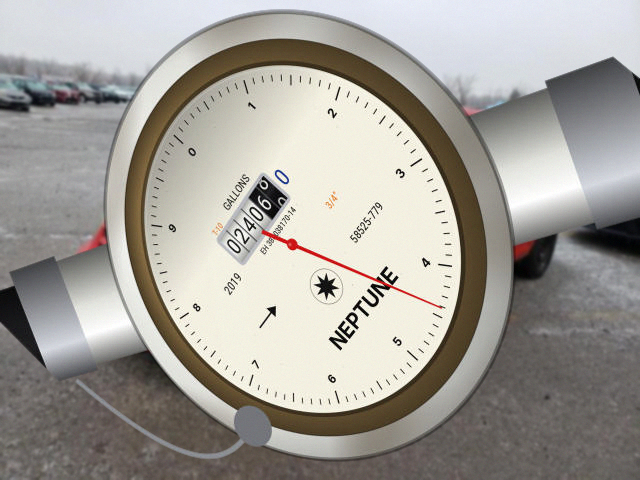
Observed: gal 240684.4
